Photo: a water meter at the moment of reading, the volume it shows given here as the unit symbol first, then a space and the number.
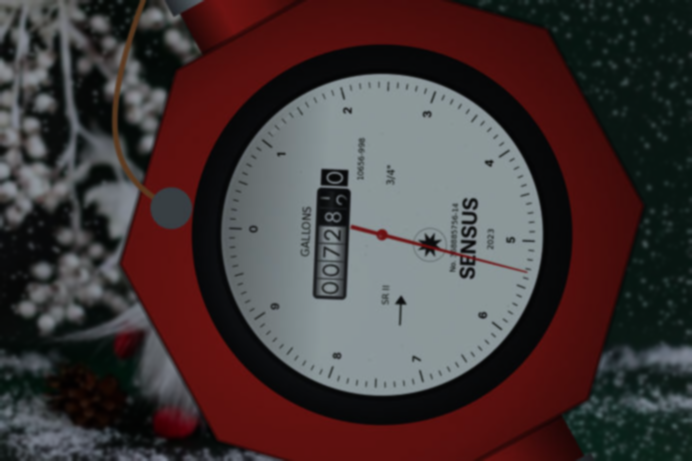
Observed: gal 72815.3
